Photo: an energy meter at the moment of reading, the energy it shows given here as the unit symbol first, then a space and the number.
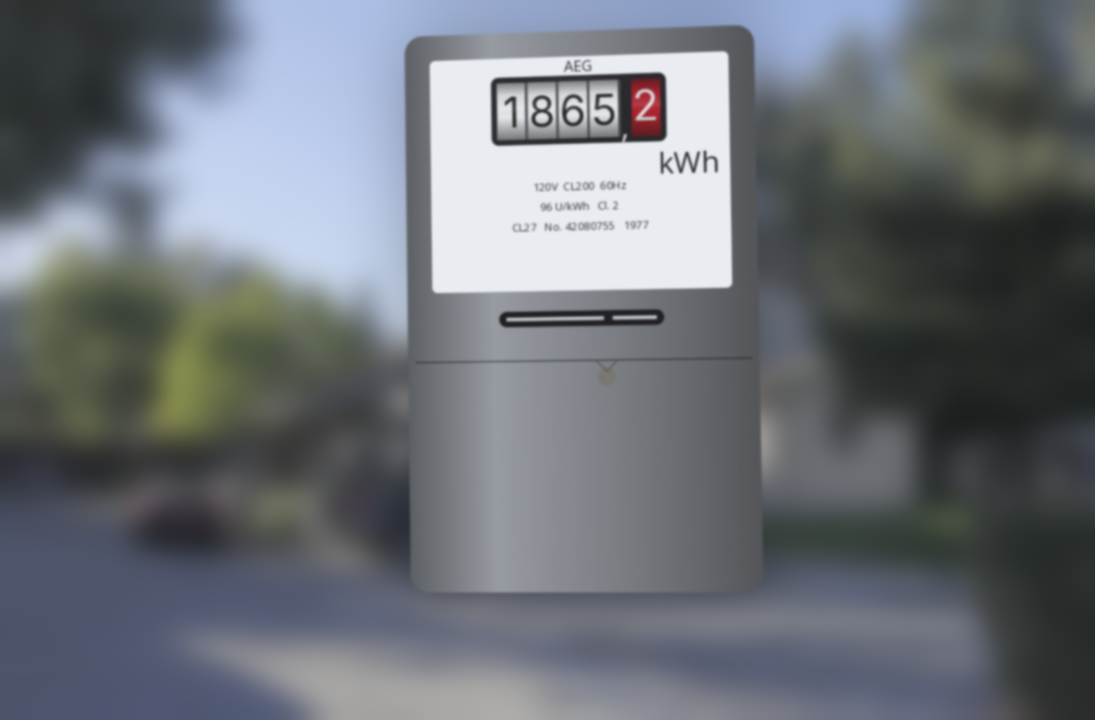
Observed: kWh 1865.2
